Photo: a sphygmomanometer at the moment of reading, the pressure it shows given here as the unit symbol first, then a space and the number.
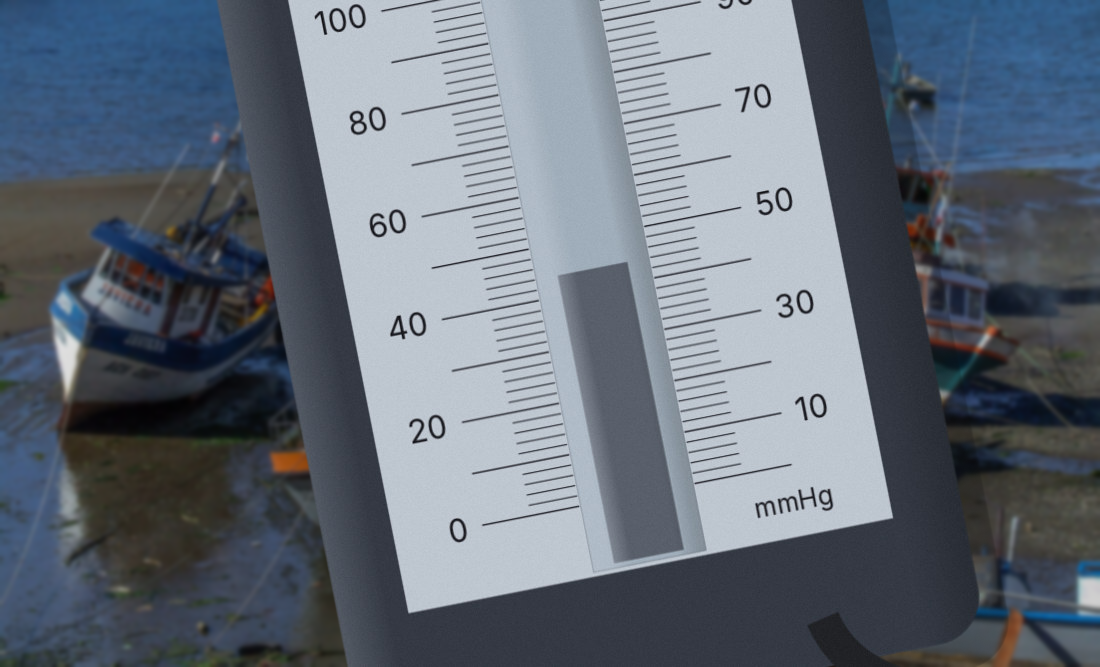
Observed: mmHg 44
